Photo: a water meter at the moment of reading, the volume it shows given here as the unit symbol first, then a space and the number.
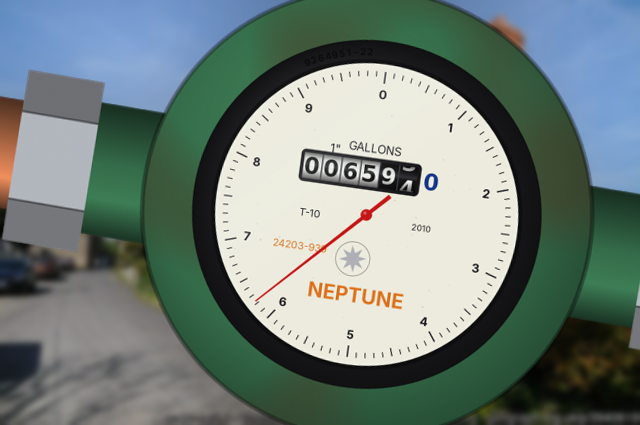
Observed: gal 65936.2
